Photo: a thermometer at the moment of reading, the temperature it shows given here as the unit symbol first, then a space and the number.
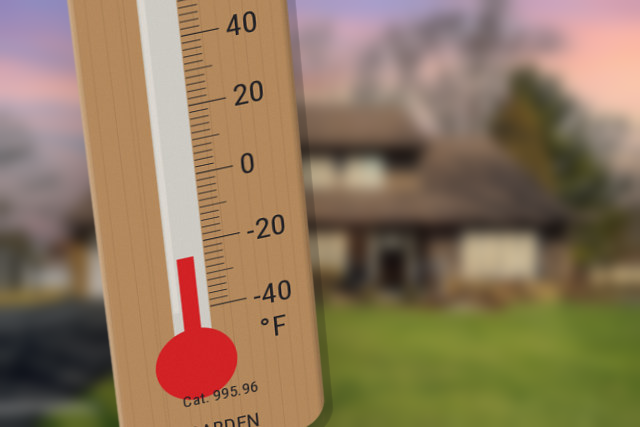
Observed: °F -24
